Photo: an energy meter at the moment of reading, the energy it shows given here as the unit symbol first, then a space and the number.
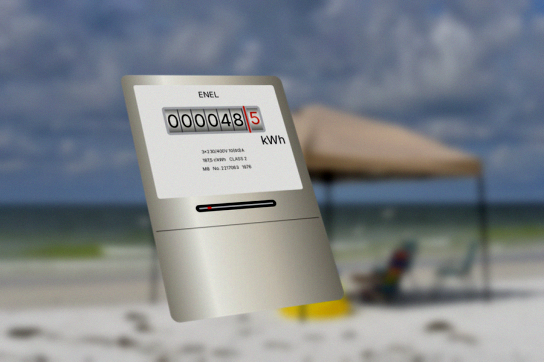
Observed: kWh 48.5
